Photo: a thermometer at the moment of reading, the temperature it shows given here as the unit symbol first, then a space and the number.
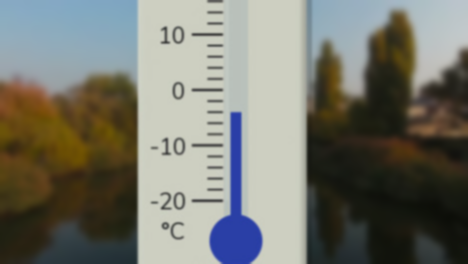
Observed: °C -4
